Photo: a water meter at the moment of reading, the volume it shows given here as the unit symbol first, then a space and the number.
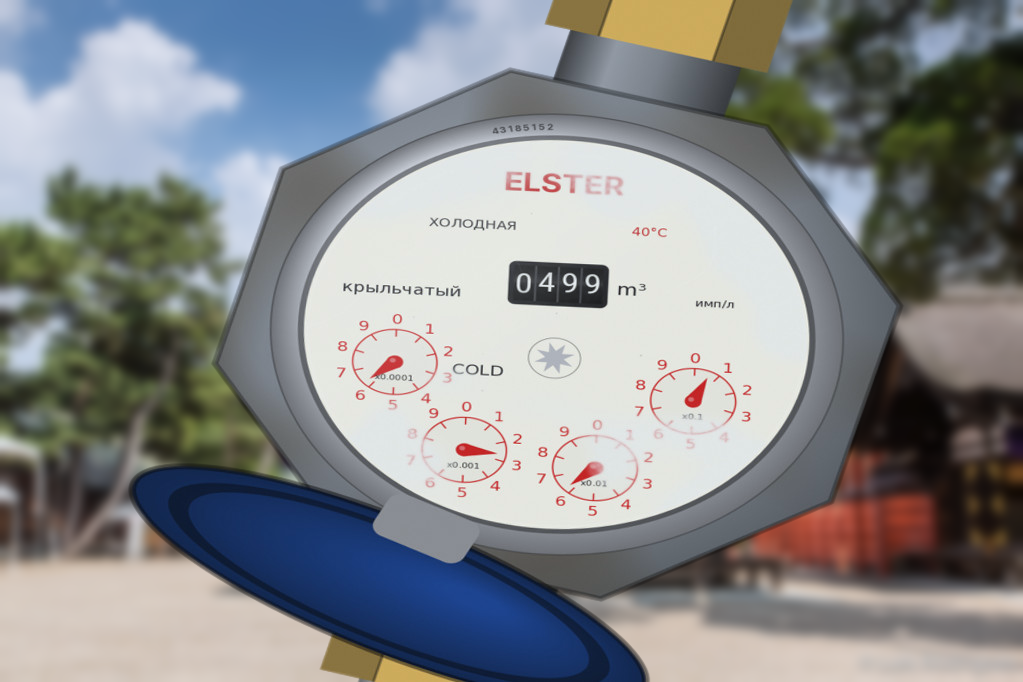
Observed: m³ 499.0626
